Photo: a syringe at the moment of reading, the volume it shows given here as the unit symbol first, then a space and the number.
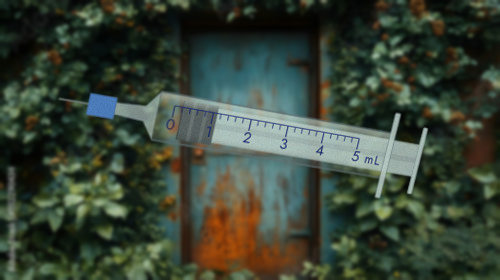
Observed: mL 0.2
